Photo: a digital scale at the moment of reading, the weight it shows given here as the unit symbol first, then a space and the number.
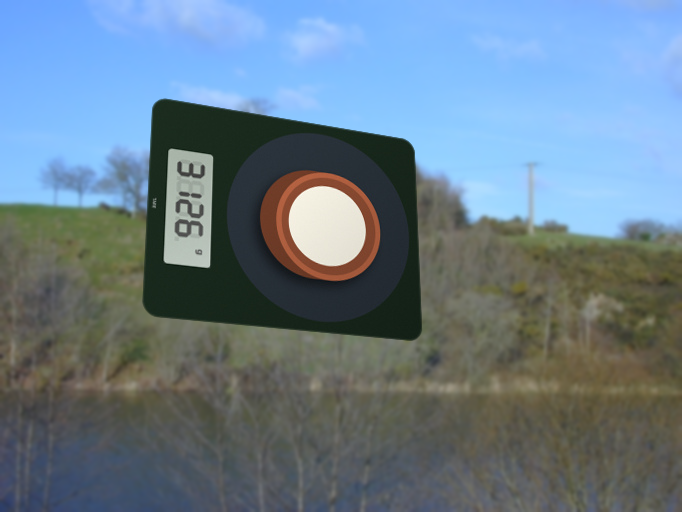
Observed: g 3126
